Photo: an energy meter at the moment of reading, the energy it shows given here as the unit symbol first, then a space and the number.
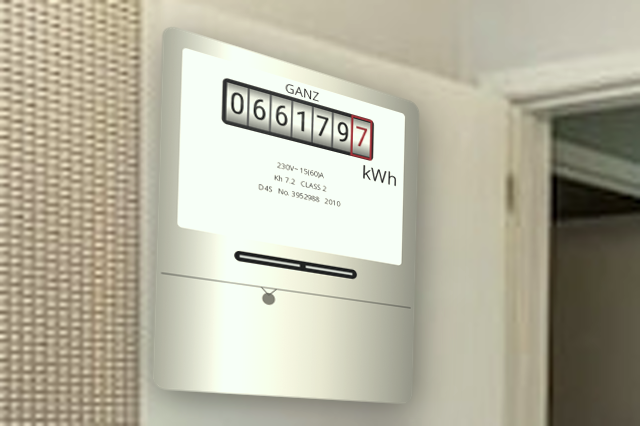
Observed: kWh 66179.7
